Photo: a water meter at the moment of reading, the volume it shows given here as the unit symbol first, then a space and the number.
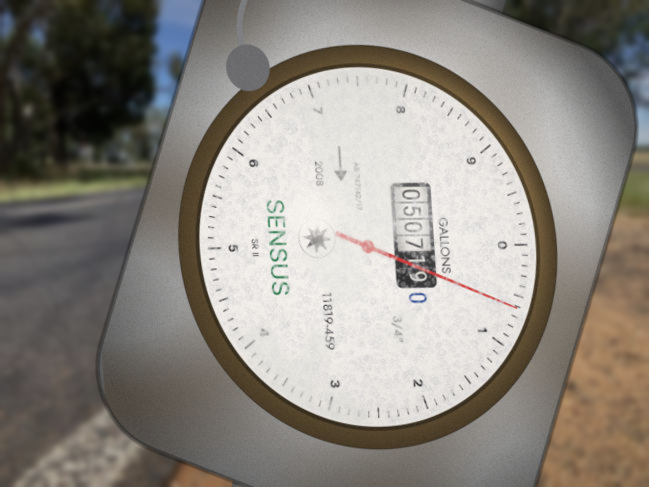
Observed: gal 507190.6
